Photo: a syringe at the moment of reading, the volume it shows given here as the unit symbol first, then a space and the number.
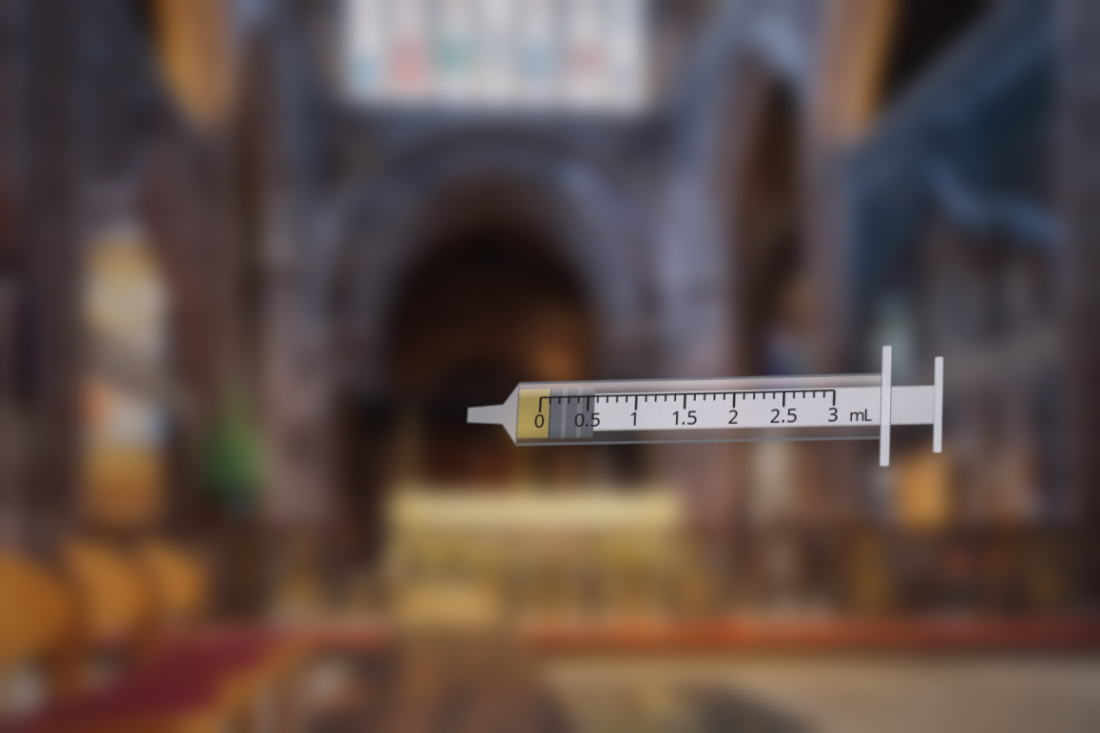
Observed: mL 0.1
